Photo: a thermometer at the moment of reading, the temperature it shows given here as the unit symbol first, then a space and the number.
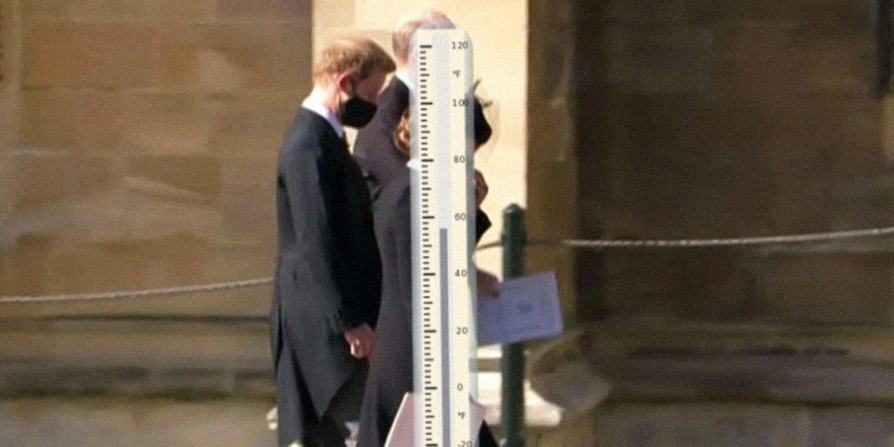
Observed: °F 56
